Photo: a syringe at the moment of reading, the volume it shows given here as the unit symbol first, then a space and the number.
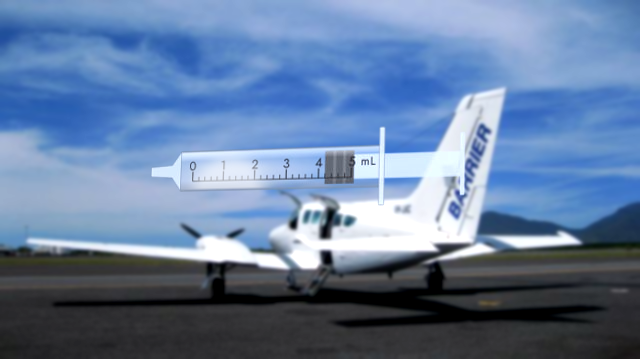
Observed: mL 4.2
